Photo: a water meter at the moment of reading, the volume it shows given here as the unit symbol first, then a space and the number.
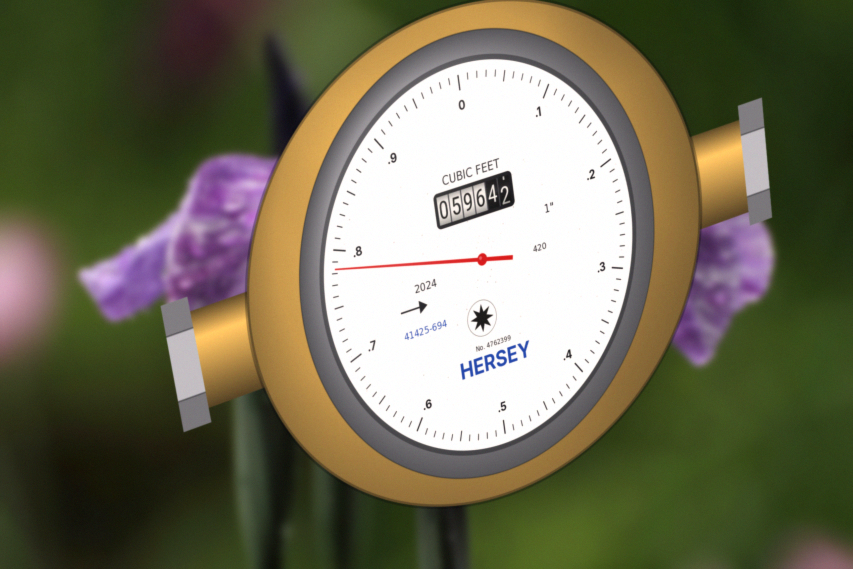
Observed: ft³ 59641.78
